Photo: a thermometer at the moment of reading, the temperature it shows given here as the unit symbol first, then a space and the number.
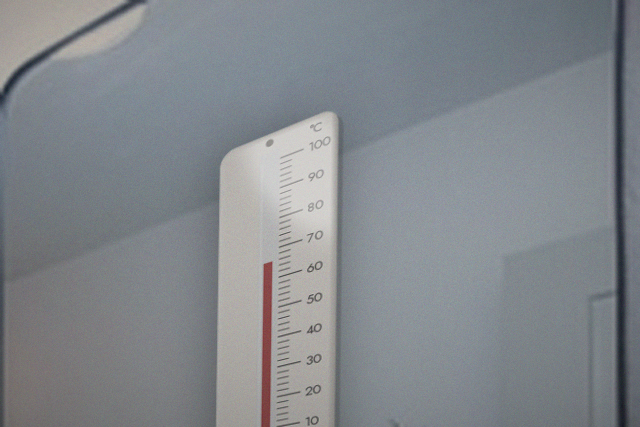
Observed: °C 66
